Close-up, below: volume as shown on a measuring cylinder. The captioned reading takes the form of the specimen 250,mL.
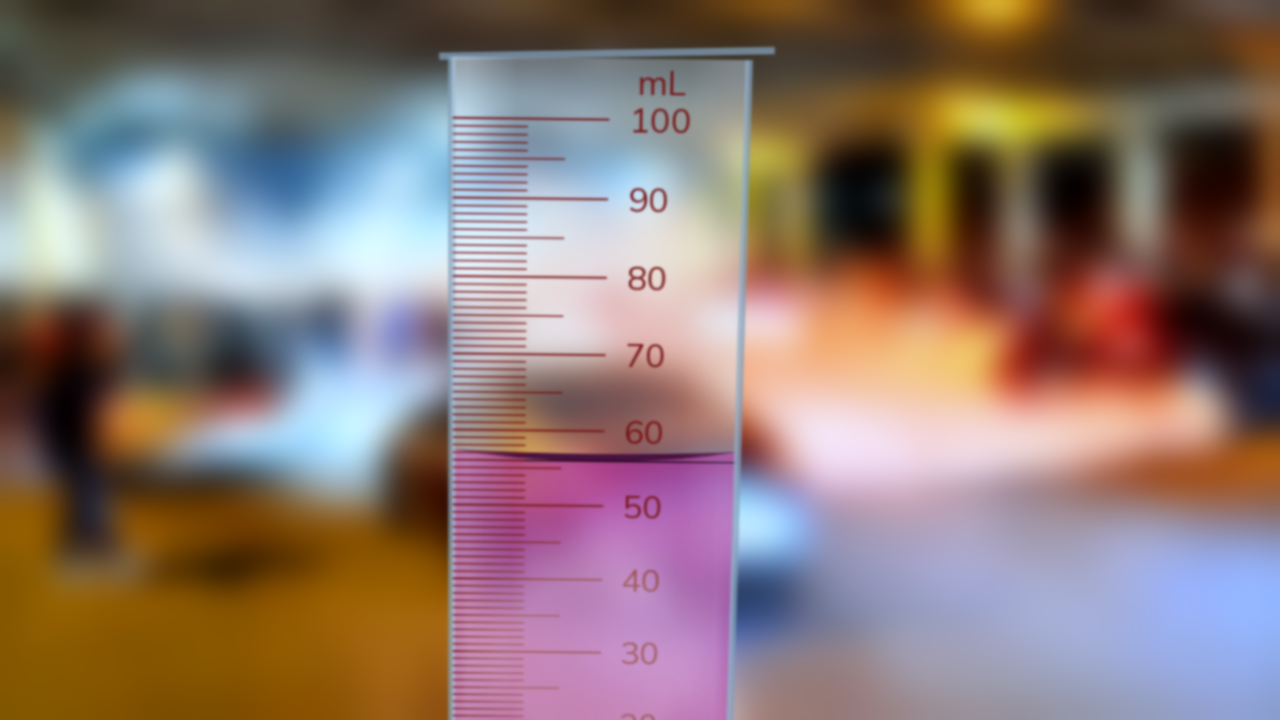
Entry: 56,mL
